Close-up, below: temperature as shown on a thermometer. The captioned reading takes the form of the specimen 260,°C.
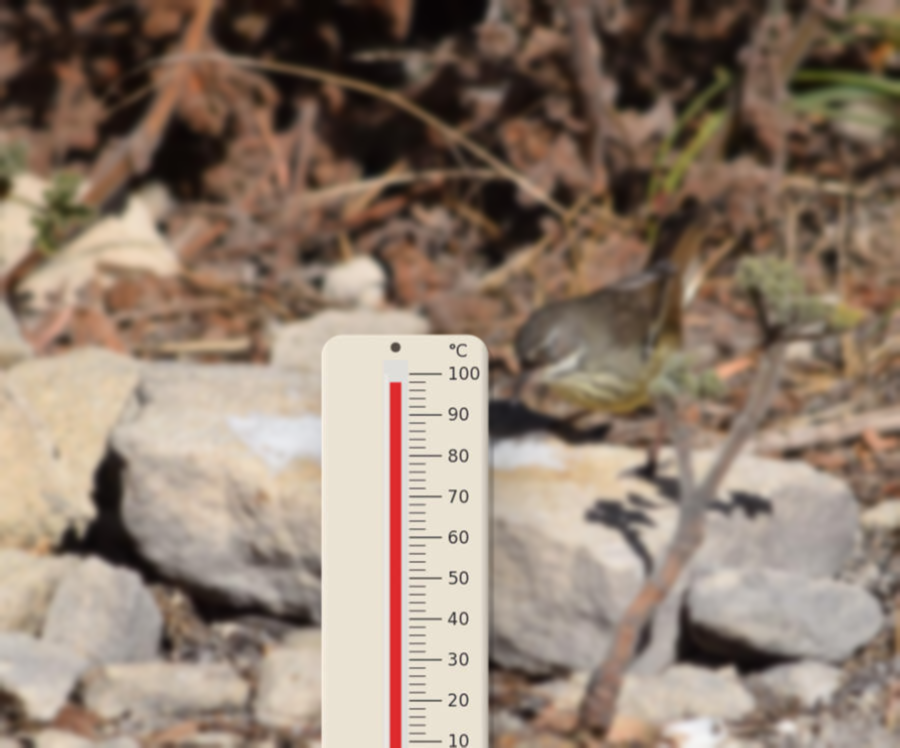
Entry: 98,°C
